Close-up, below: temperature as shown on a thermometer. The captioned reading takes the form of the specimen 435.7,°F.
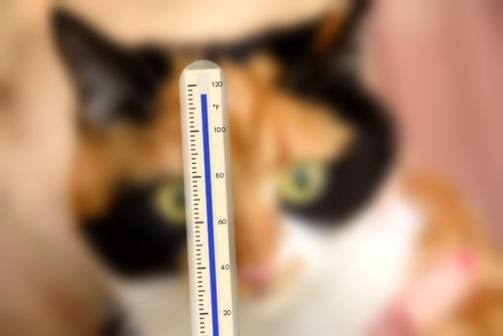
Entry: 116,°F
